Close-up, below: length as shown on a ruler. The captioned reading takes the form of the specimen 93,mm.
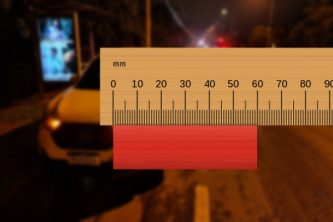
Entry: 60,mm
